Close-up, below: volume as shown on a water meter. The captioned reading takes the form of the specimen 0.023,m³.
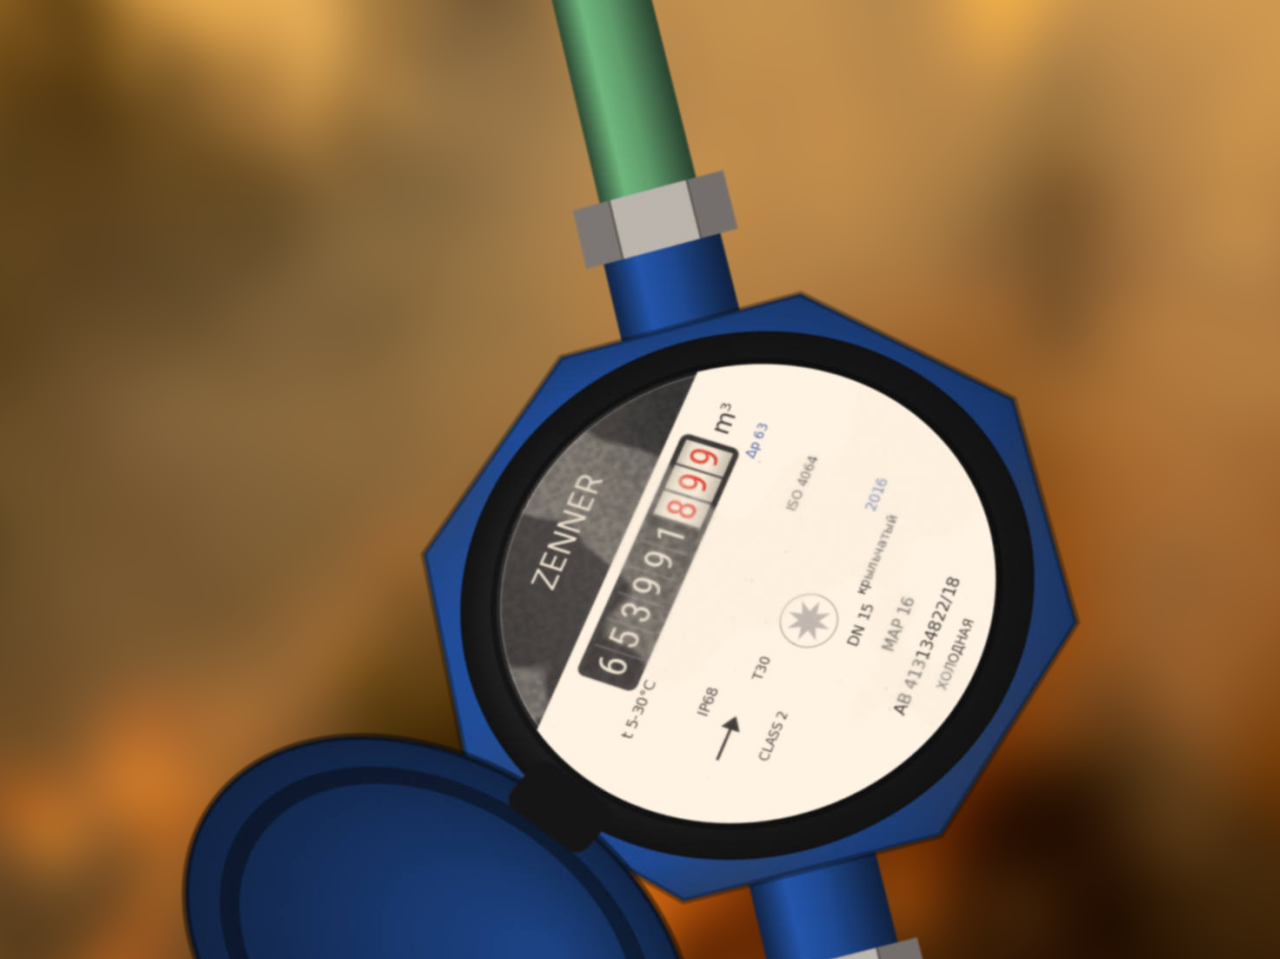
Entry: 653991.899,m³
